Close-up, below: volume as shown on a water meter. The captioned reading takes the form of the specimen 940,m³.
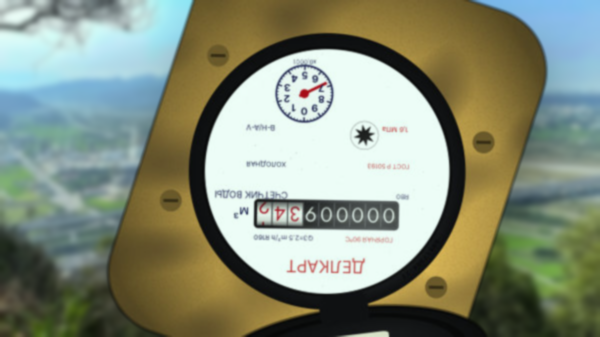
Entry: 9.3416,m³
